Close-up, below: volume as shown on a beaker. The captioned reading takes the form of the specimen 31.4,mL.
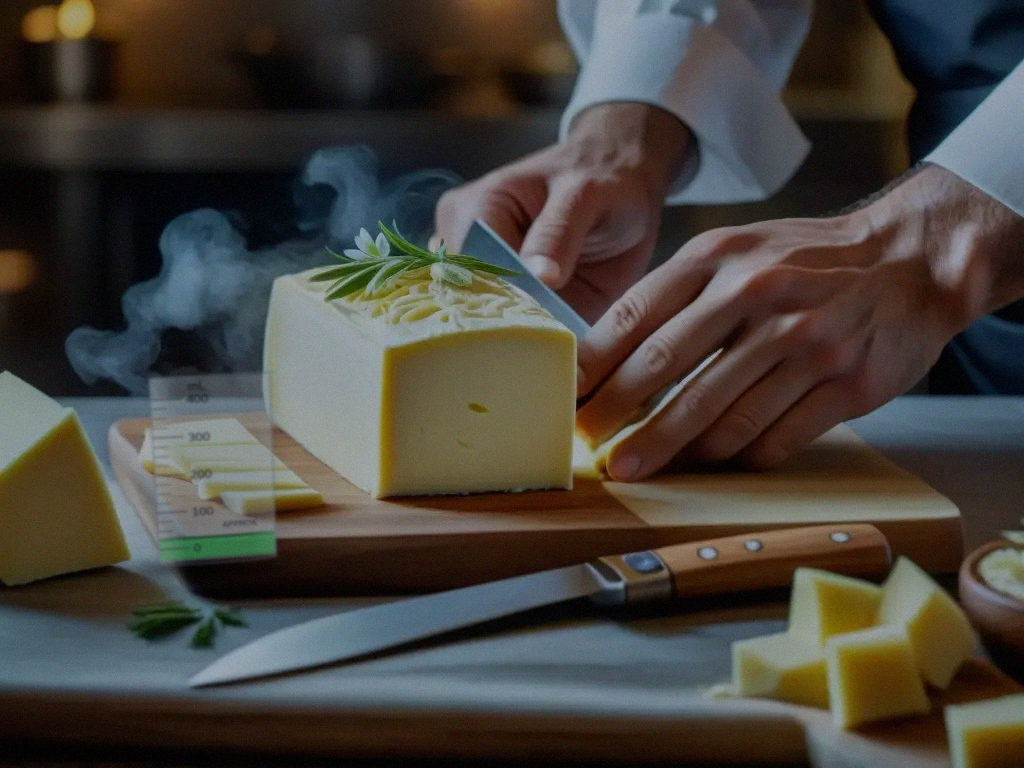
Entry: 25,mL
